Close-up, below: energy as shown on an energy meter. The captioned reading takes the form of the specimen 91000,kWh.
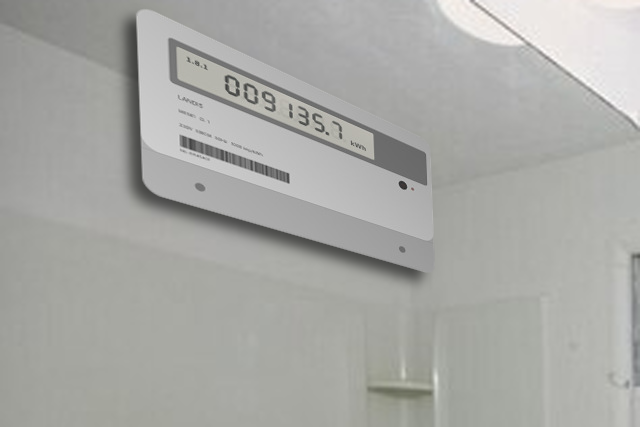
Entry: 9135.7,kWh
